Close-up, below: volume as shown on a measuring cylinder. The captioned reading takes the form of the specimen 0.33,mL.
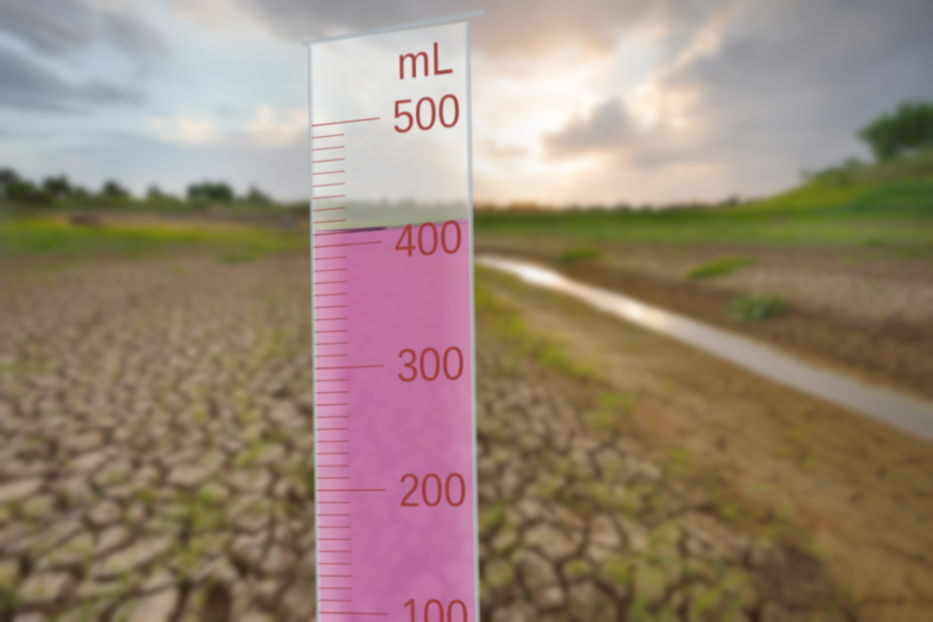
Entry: 410,mL
